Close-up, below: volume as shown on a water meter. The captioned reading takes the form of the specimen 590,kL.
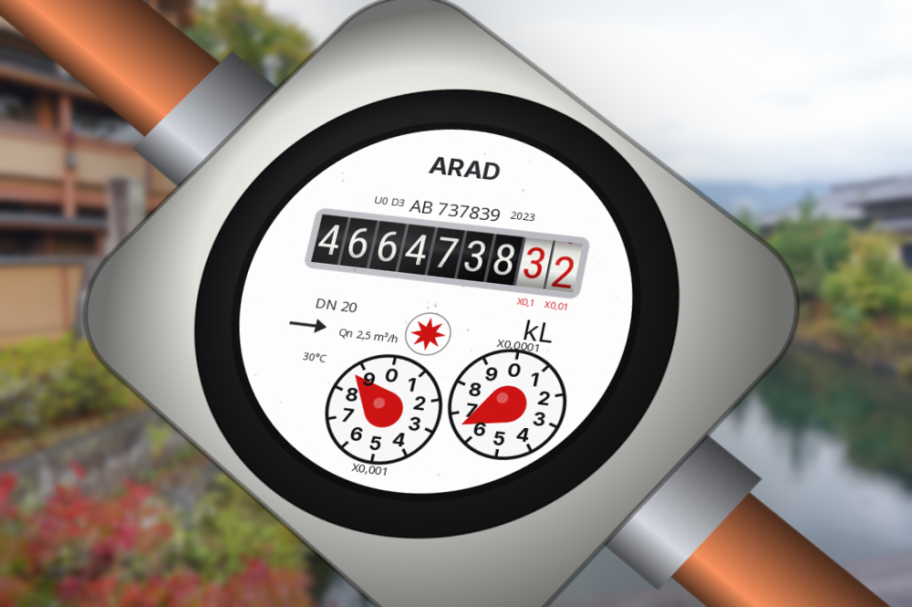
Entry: 4664738.3186,kL
